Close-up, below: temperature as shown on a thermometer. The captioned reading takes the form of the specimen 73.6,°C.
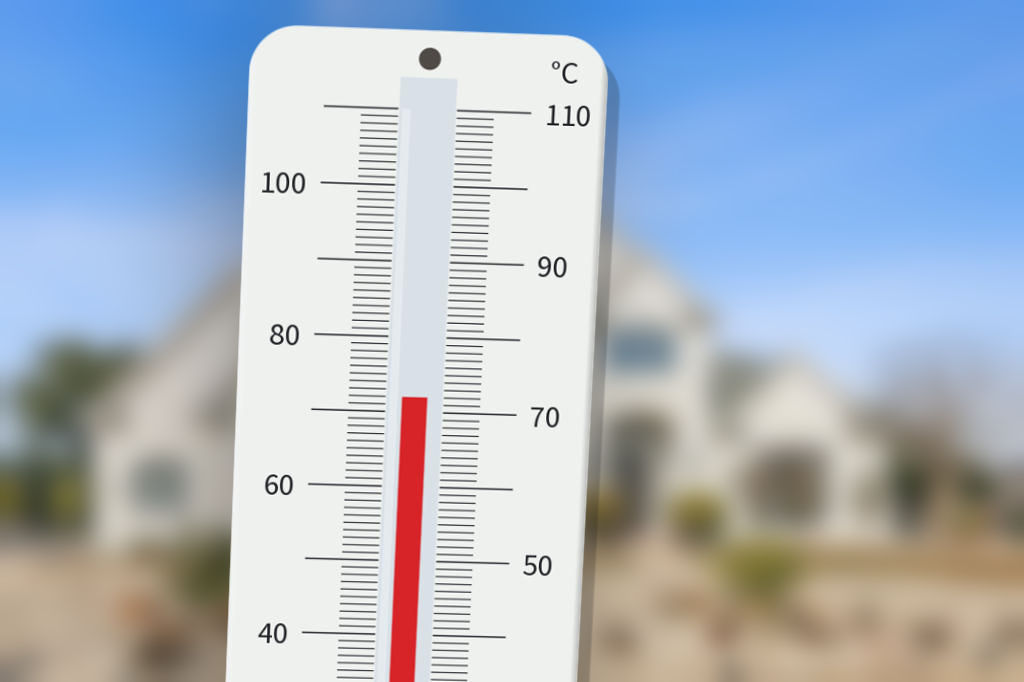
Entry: 72,°C
